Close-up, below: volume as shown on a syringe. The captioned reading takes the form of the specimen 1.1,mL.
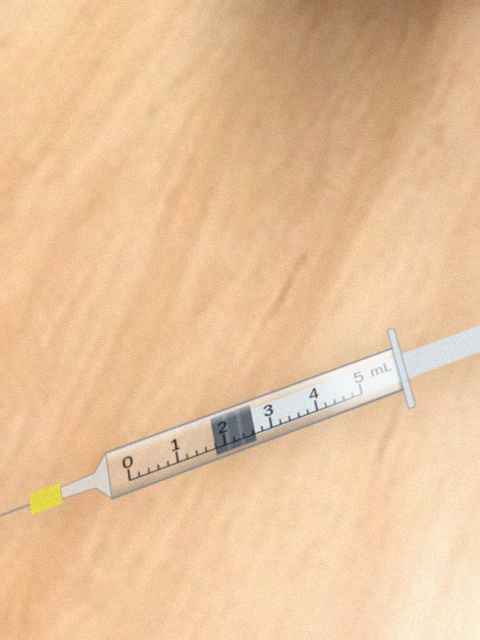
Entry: 1.8,mL
